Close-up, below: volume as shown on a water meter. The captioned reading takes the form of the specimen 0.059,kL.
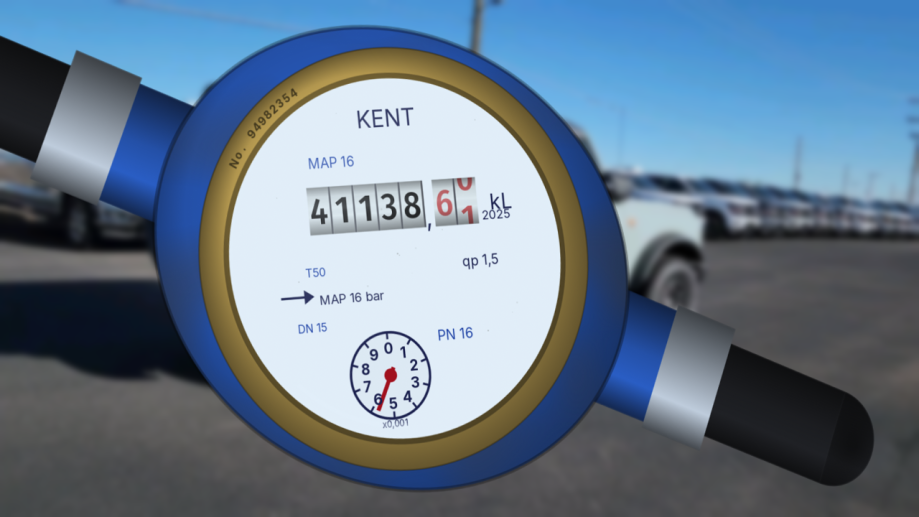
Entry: 41138.605,kL
